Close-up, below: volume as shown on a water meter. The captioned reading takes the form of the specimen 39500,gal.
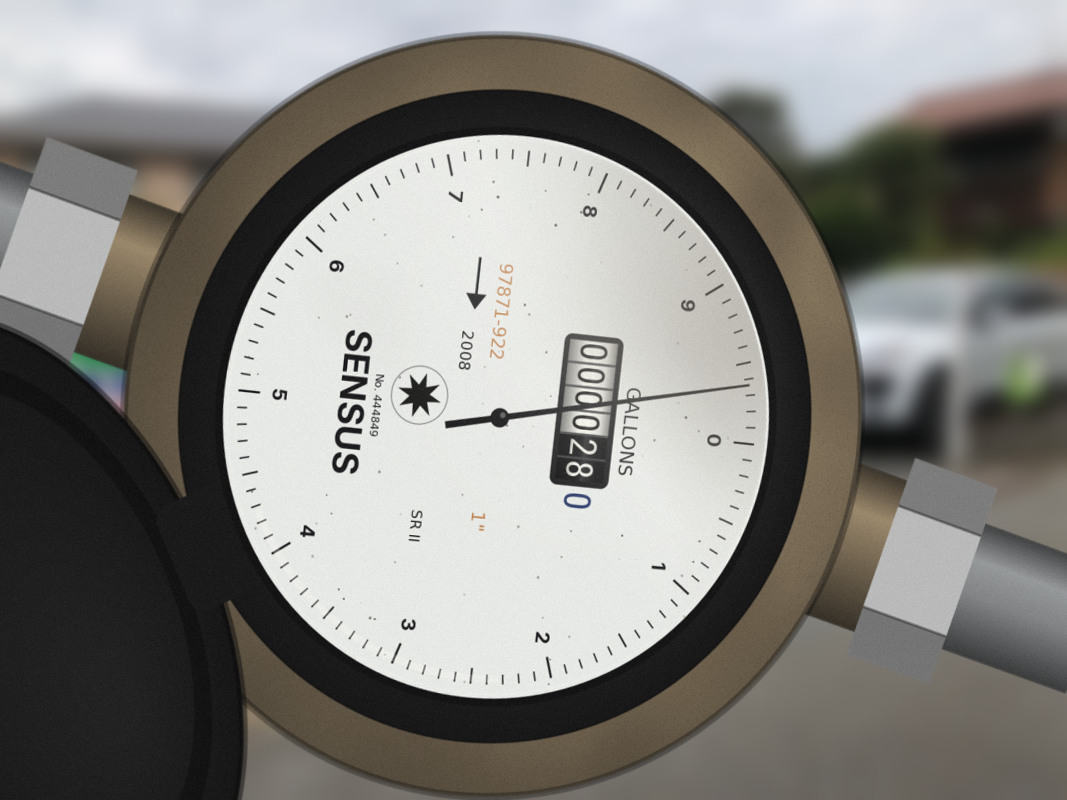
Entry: 279.6,gal
